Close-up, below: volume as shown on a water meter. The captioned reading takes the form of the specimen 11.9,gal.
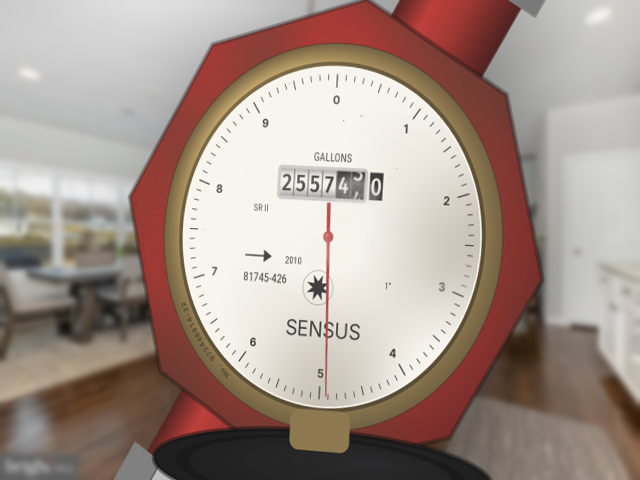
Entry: 2557434.9,gal
